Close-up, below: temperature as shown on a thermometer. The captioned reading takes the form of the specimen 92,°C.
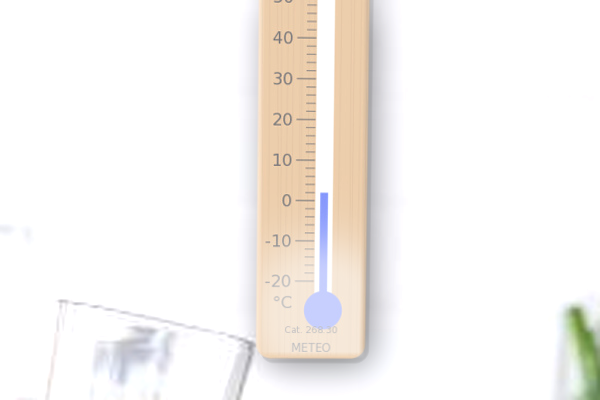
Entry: 2,°C
